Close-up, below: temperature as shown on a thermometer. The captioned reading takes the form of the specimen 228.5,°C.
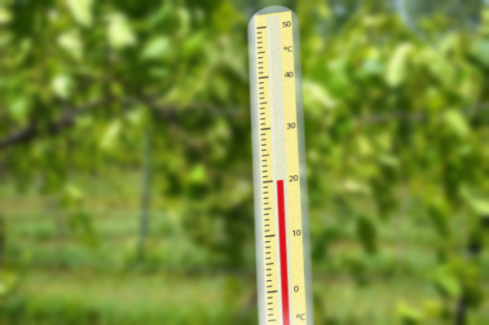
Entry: 20,°C
